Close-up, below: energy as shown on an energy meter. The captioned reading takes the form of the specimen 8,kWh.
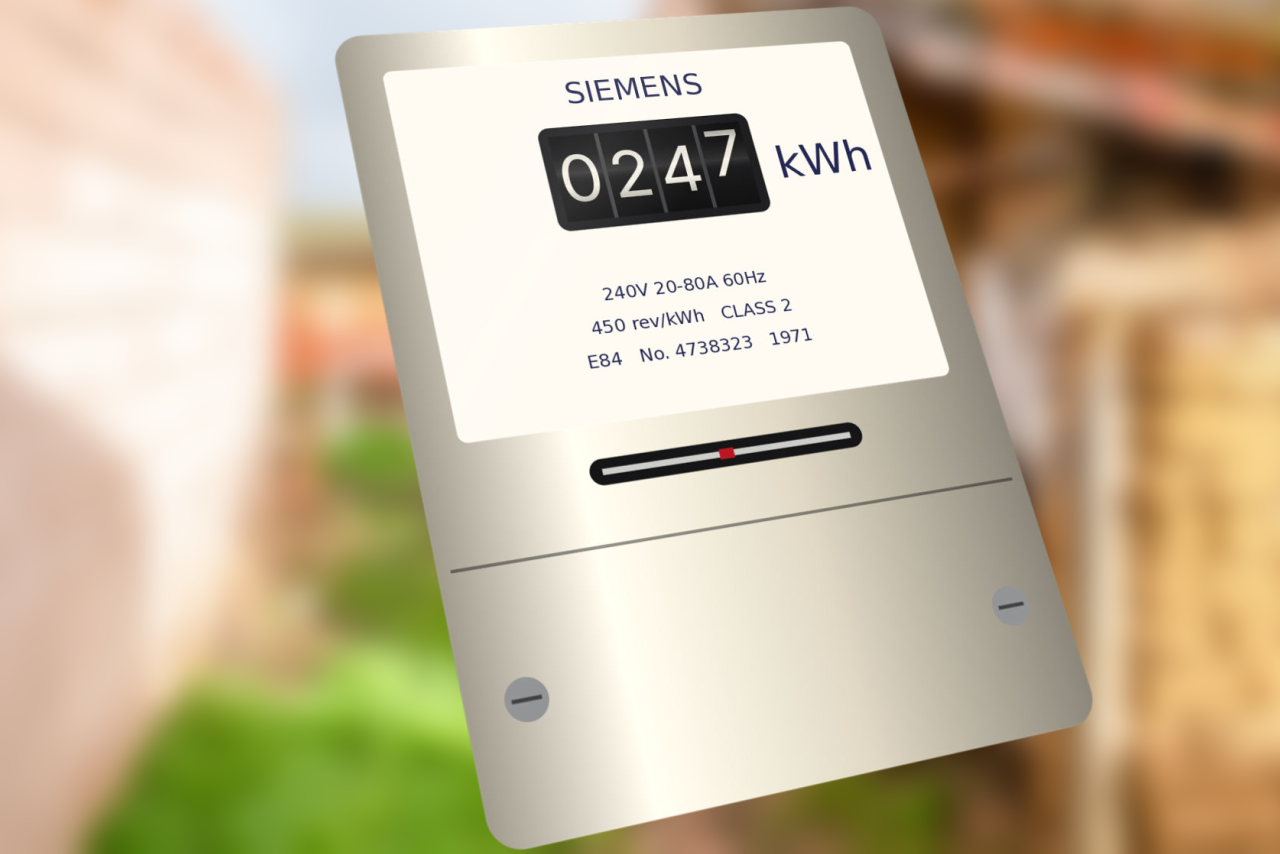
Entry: 247,kWh
